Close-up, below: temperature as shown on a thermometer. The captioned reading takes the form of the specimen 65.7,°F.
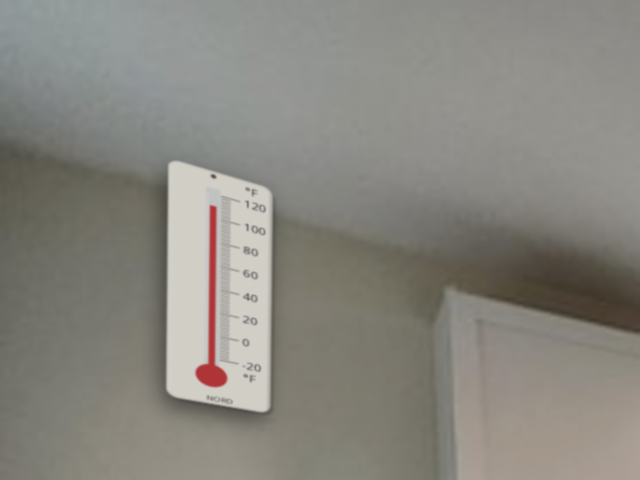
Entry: 110,°F
